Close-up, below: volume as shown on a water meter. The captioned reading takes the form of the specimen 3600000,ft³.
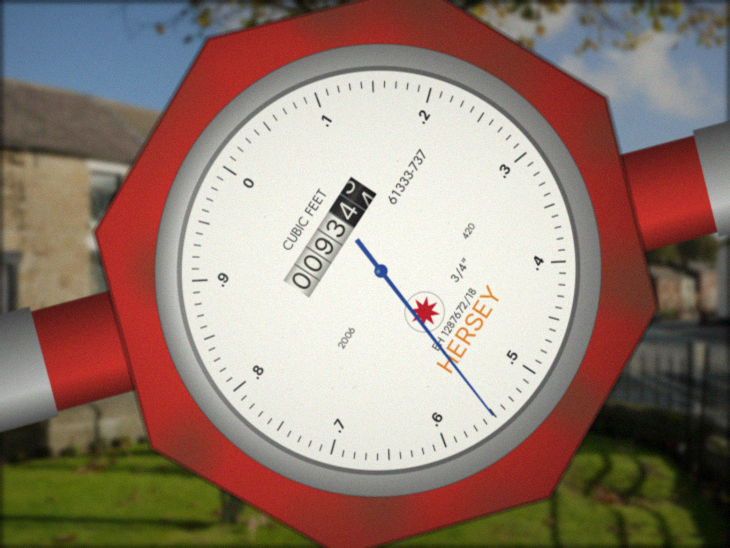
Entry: 9343.55,ft³
